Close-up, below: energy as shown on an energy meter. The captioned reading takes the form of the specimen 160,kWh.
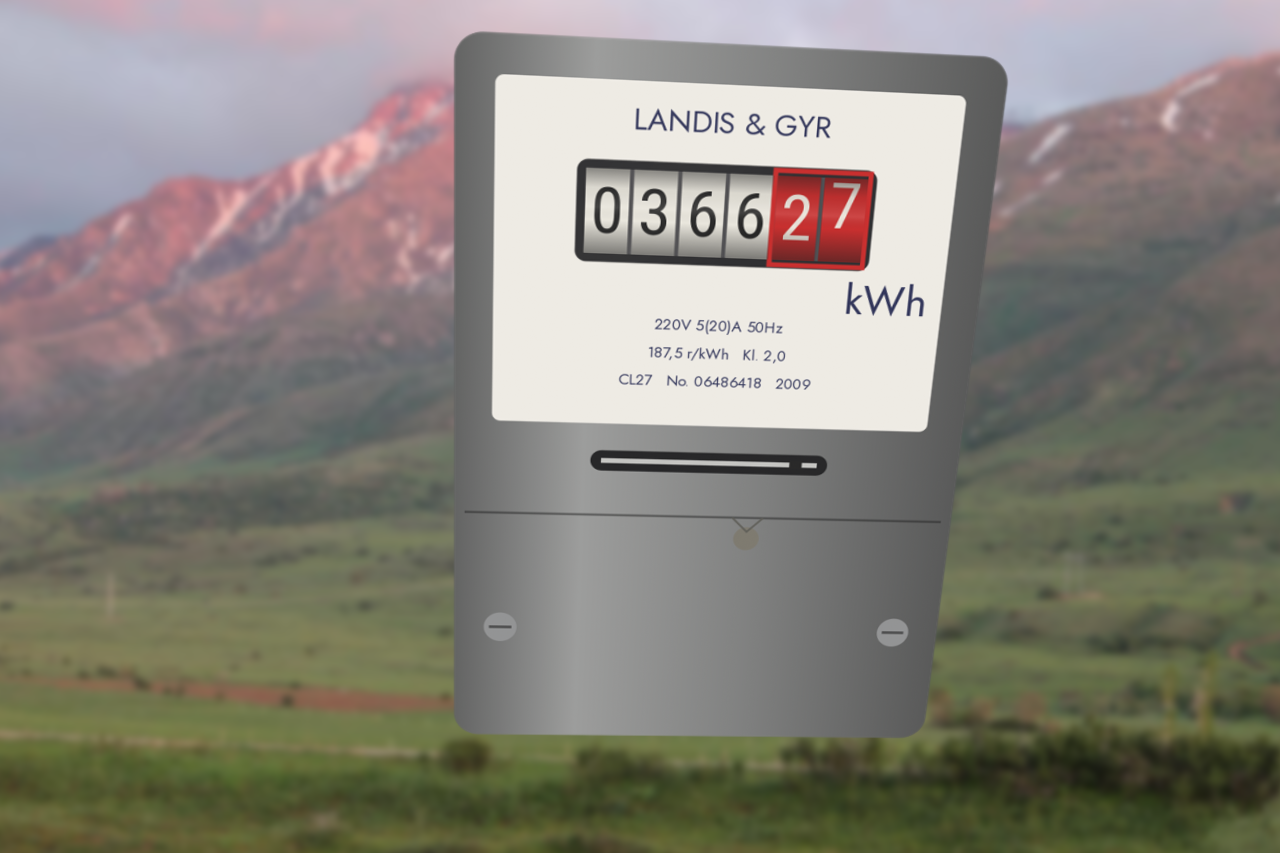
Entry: 366.27,kWh
